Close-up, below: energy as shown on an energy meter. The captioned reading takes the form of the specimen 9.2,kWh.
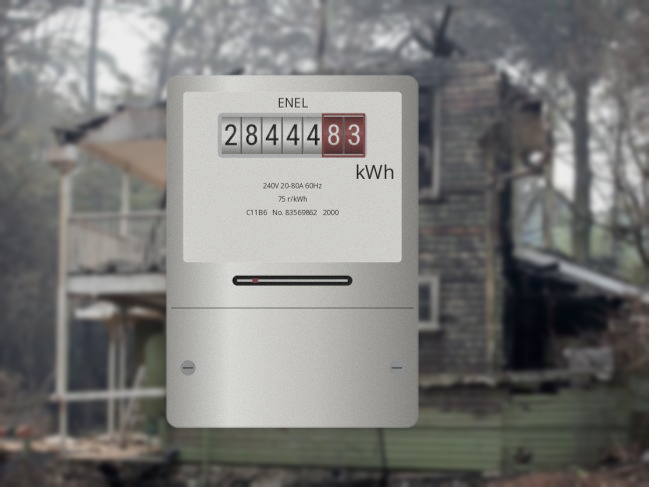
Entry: 28444.83,kWh
